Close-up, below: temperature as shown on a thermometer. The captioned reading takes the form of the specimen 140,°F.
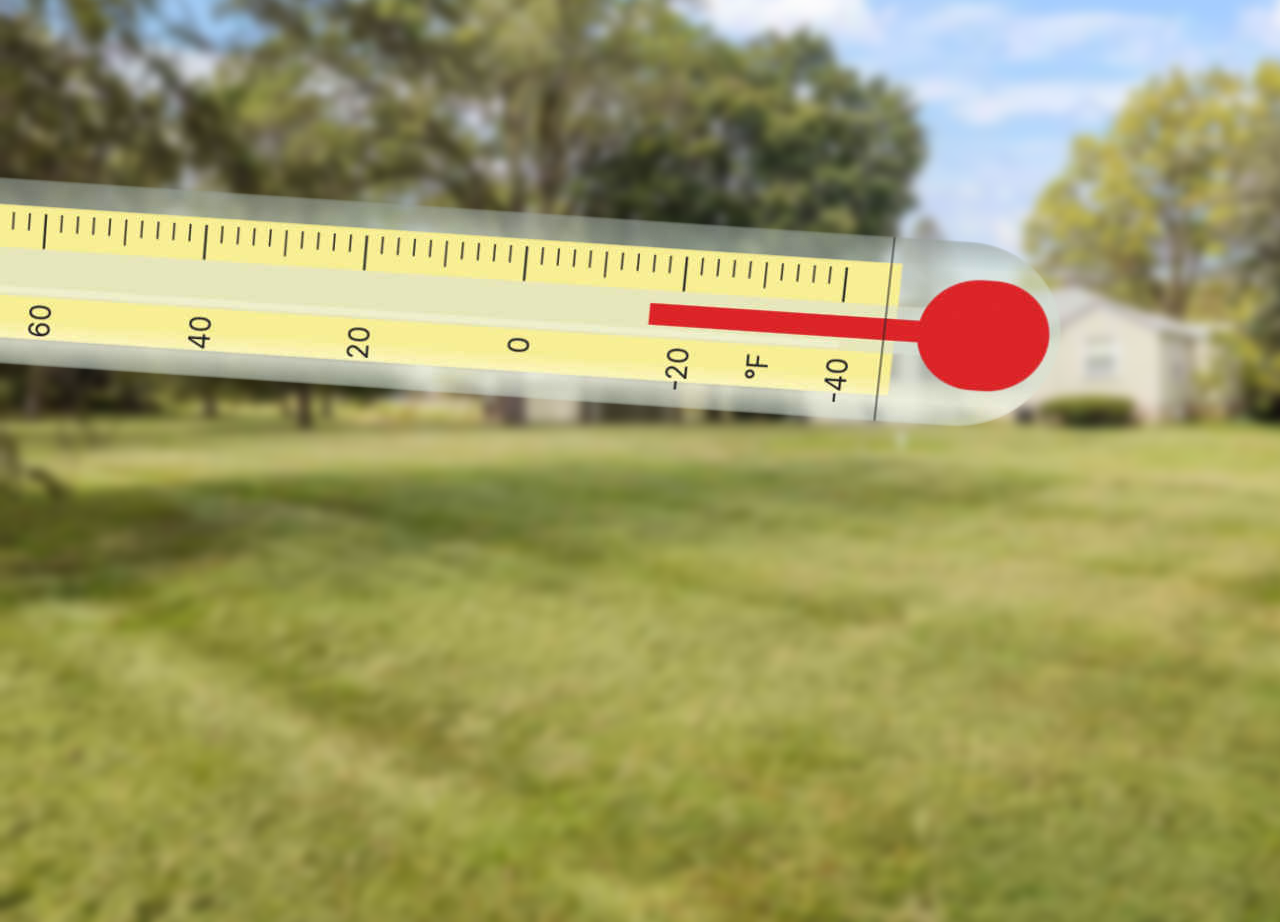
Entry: -16,°F
